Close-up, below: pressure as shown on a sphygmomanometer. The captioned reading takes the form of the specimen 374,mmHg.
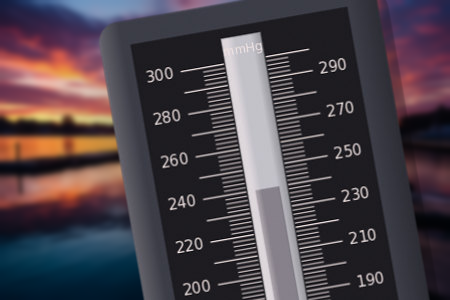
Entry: 240,mmHg
